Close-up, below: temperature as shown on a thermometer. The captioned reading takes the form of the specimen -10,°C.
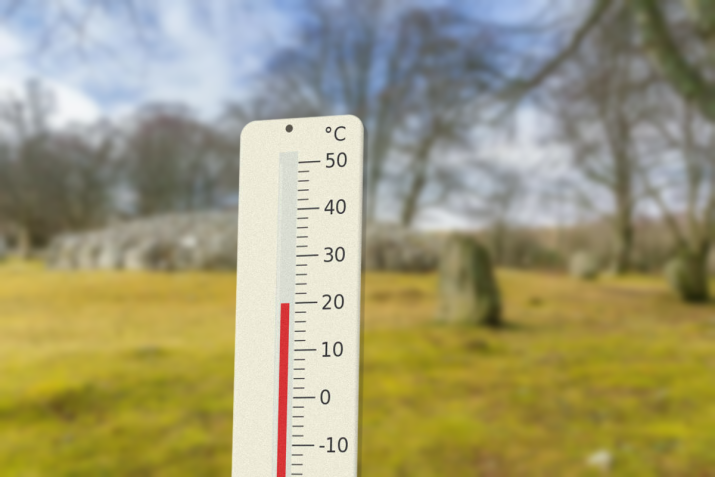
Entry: 20,°C
